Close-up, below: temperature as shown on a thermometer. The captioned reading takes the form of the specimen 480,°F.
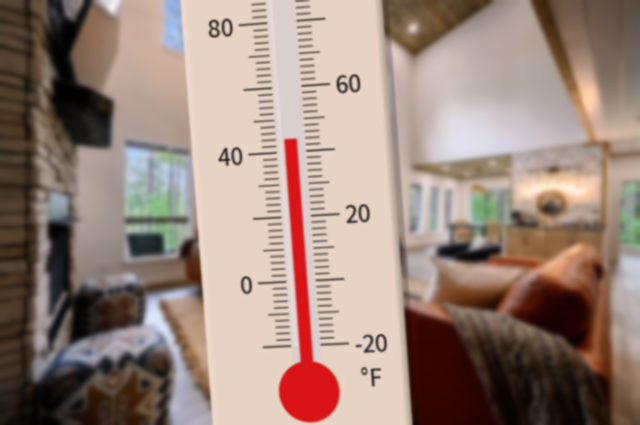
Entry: 44,°F
